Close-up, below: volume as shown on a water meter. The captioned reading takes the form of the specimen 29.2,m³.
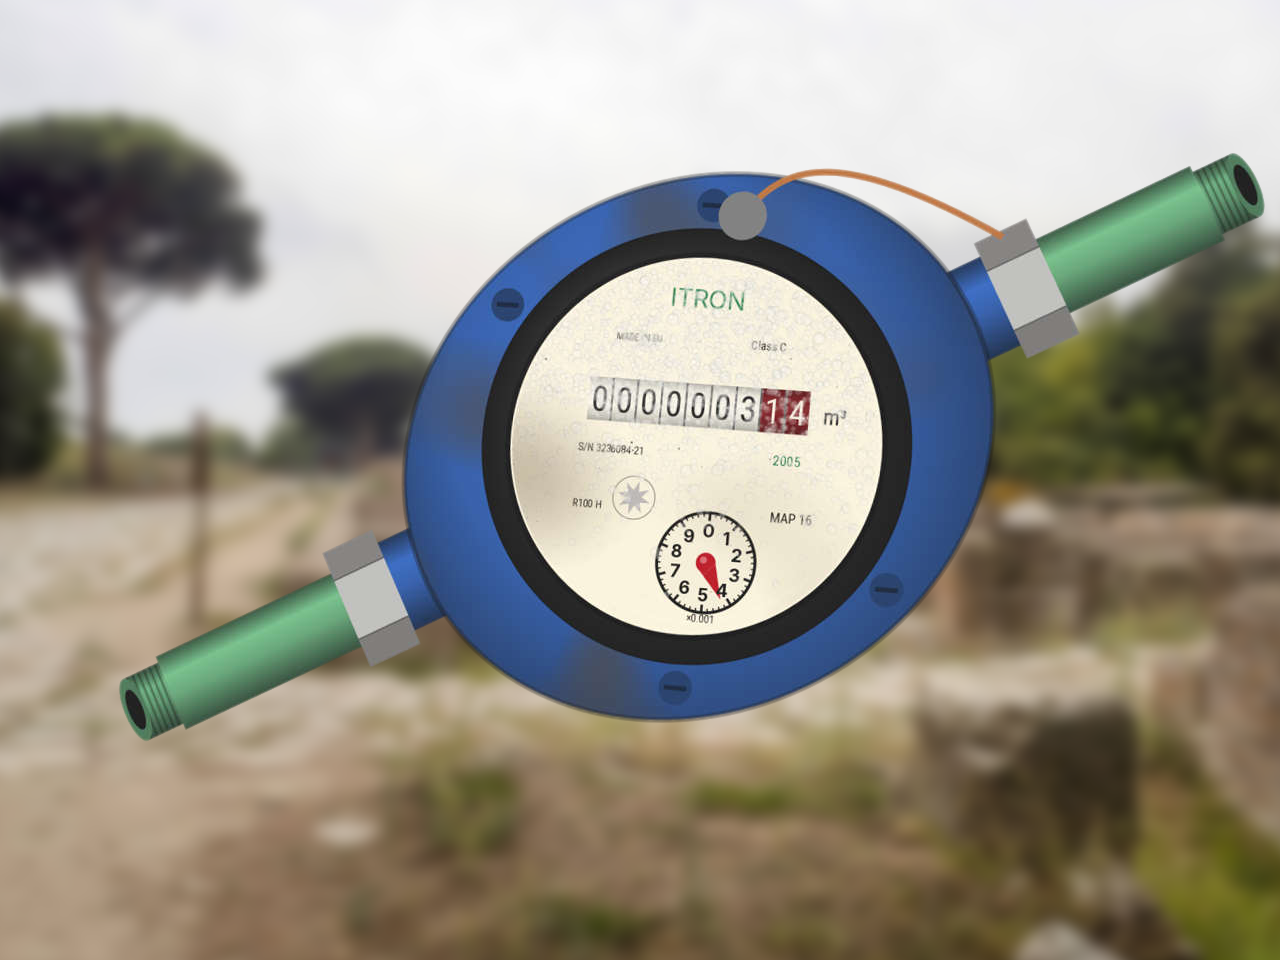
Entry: 3.144,m³
